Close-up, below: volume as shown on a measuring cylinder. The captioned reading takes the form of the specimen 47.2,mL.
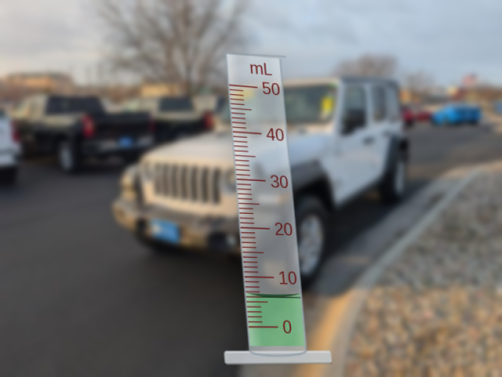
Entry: 6,mL
